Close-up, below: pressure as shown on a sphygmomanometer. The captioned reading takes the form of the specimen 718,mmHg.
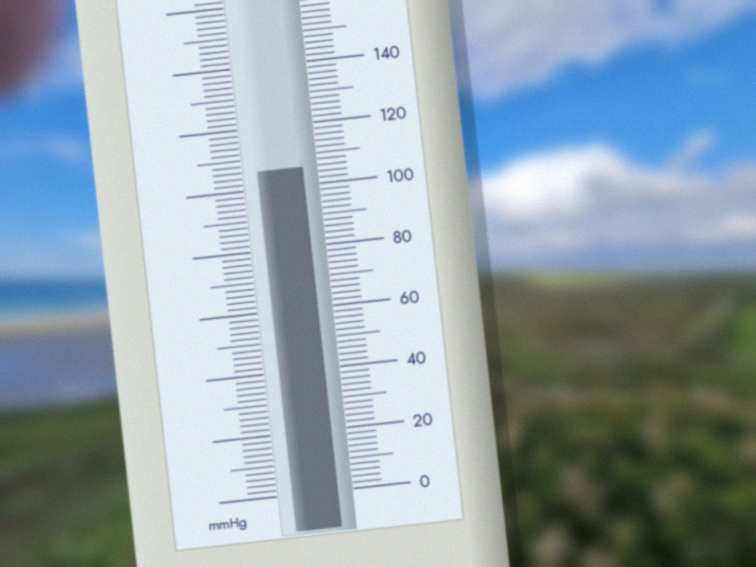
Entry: 106,mmHg
